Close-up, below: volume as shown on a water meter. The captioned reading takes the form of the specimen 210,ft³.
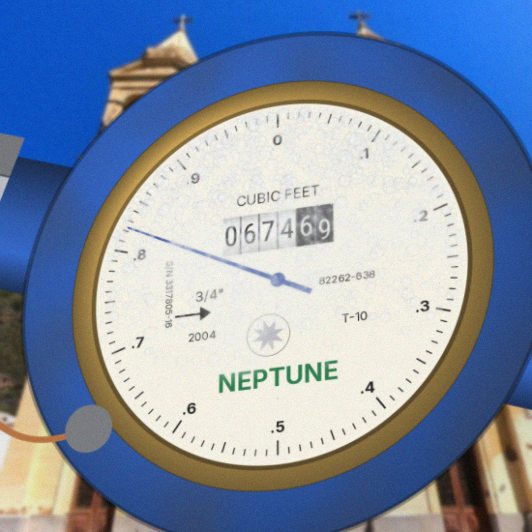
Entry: 67468.82,ft³
